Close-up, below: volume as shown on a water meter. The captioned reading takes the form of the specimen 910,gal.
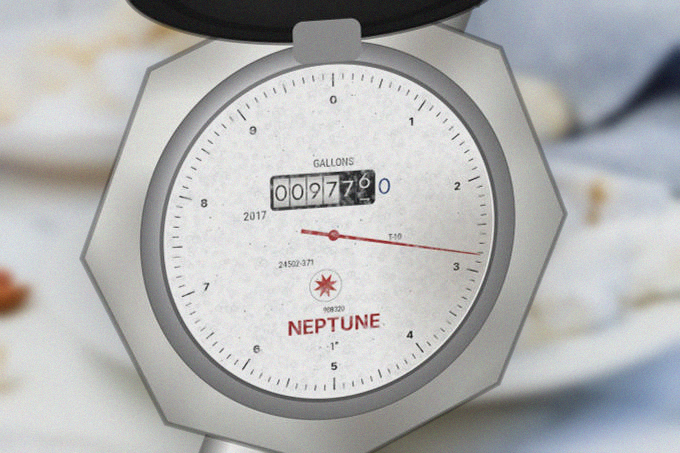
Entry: 97762.8,gal
